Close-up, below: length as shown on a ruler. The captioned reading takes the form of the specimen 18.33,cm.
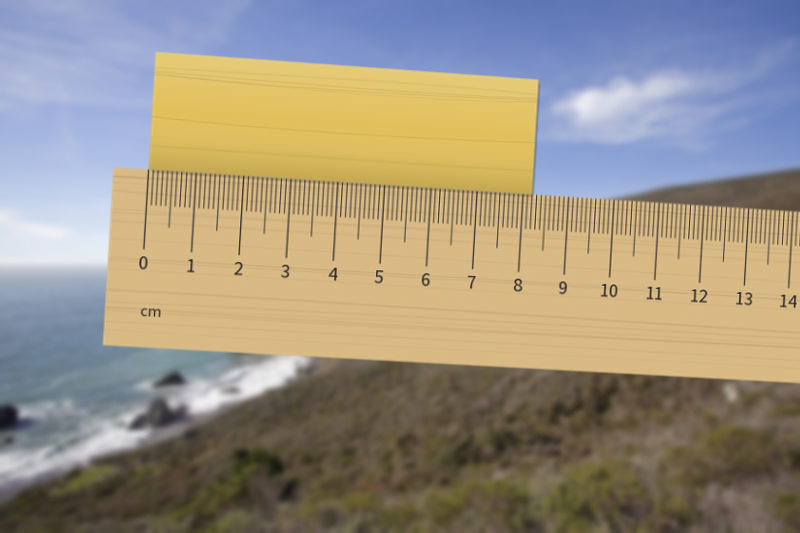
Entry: 8.2,cm
